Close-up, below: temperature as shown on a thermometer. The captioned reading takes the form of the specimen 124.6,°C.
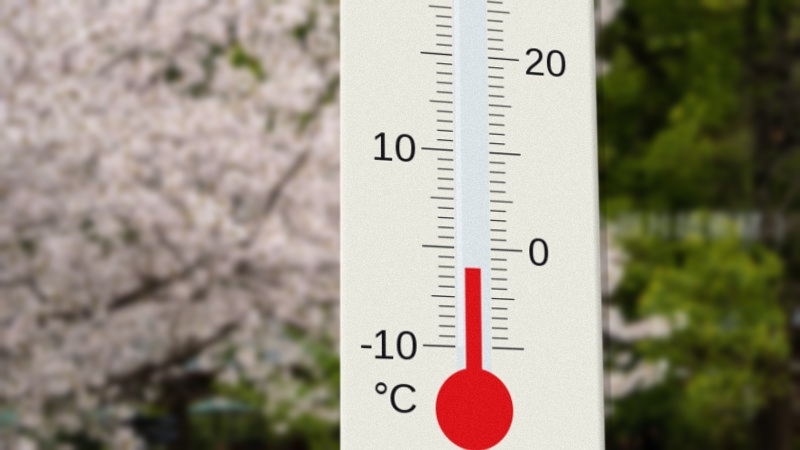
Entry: -2,°C
